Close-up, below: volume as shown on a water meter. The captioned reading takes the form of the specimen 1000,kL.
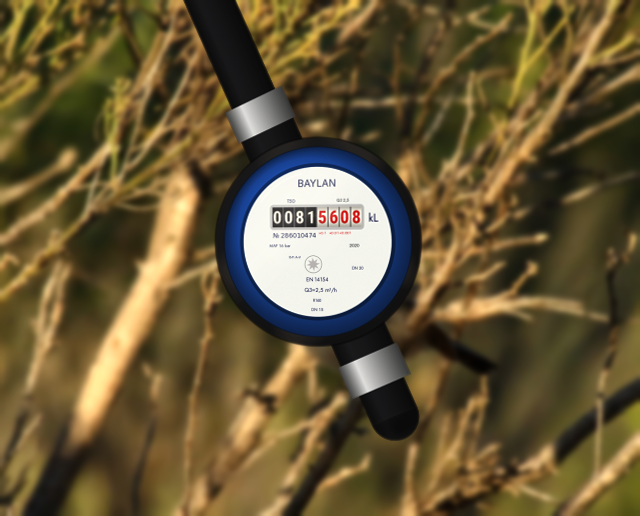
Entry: 81.5608,kL
